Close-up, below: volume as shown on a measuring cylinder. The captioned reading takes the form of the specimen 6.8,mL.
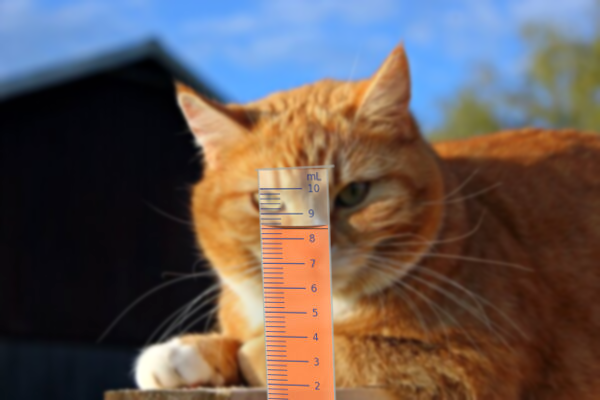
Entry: 8.4,mL
